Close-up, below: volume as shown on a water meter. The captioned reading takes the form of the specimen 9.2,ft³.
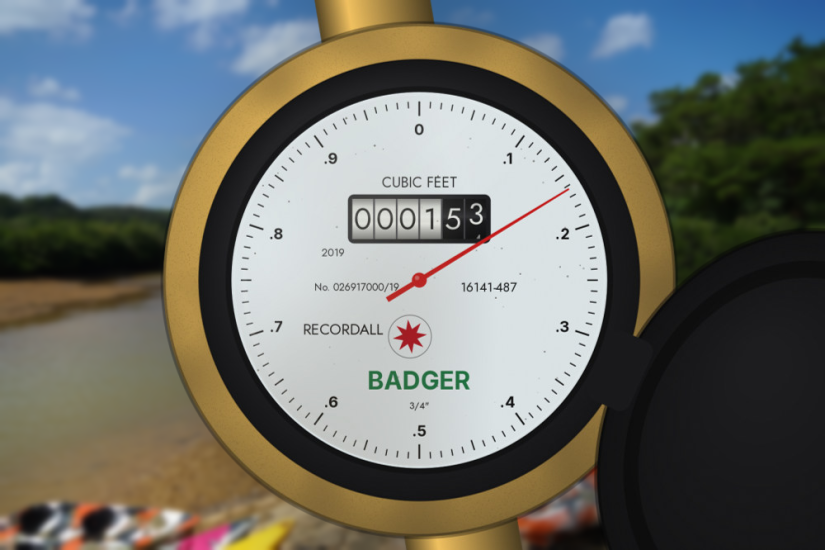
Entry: 153.16,ft³
